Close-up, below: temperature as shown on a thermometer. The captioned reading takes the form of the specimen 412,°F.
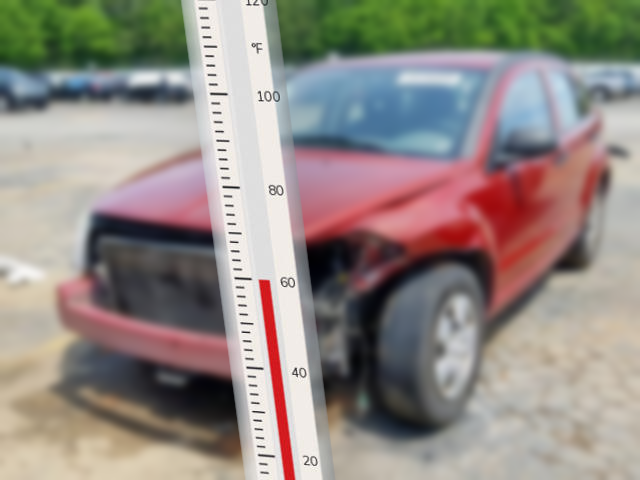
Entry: 60,°F
